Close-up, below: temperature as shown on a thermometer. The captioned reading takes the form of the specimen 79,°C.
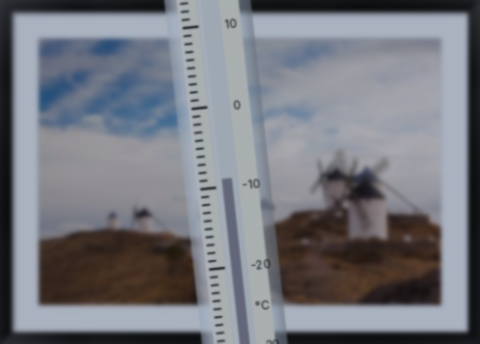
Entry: -9,°C
